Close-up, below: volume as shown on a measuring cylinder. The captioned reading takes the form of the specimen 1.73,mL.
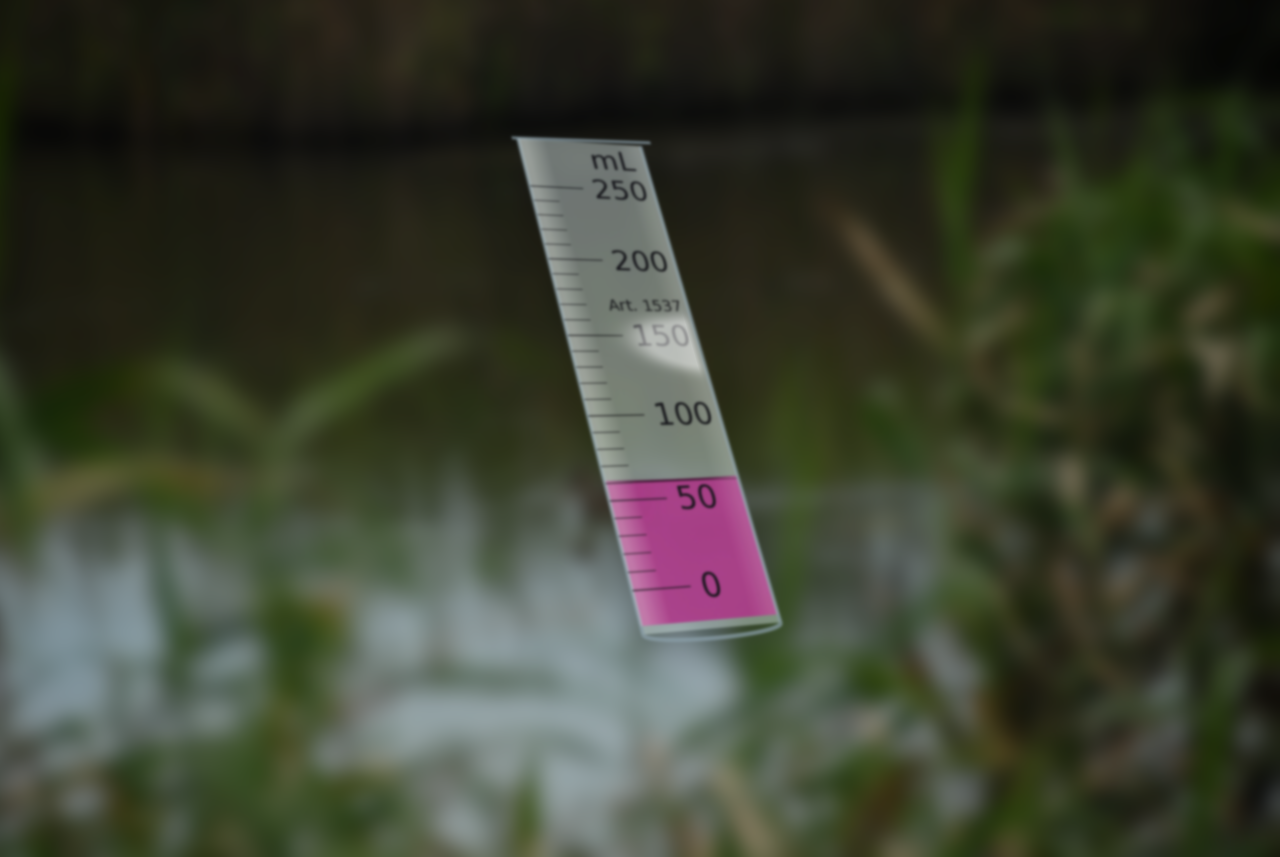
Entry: 60,mL
